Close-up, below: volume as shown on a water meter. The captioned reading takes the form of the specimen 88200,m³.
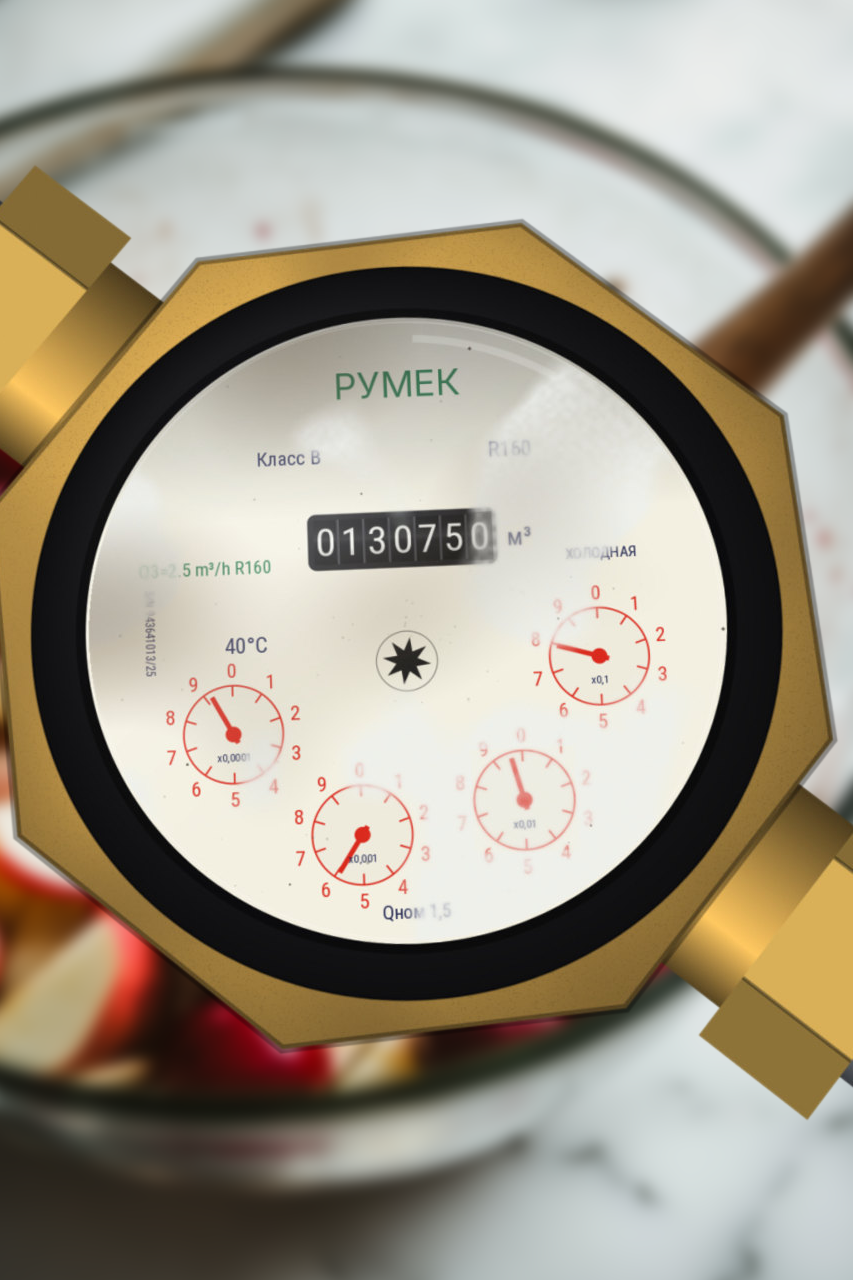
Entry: 130750.7959,m³
